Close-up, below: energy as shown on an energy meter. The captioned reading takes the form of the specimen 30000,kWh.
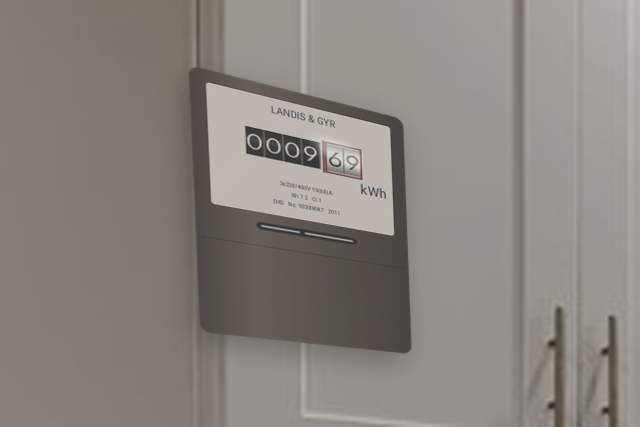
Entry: 9.69,kWh
